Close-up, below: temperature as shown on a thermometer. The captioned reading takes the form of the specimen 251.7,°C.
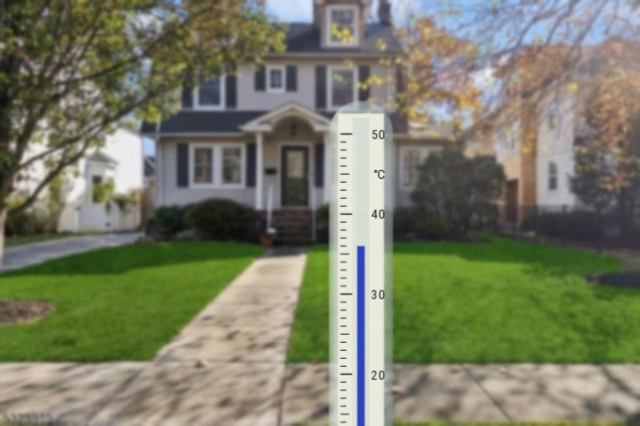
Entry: 36,°C
